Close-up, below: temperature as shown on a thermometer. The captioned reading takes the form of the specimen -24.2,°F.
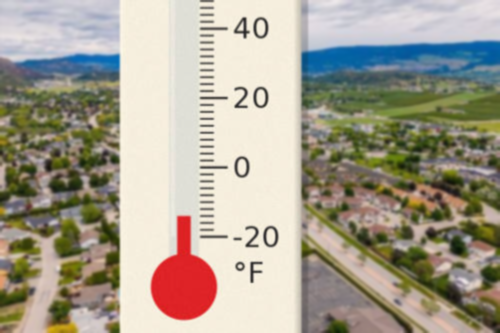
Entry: -14,°F
